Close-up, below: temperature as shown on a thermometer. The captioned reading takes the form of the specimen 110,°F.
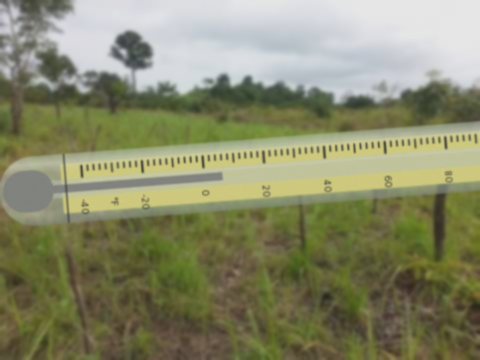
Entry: 6,°F
